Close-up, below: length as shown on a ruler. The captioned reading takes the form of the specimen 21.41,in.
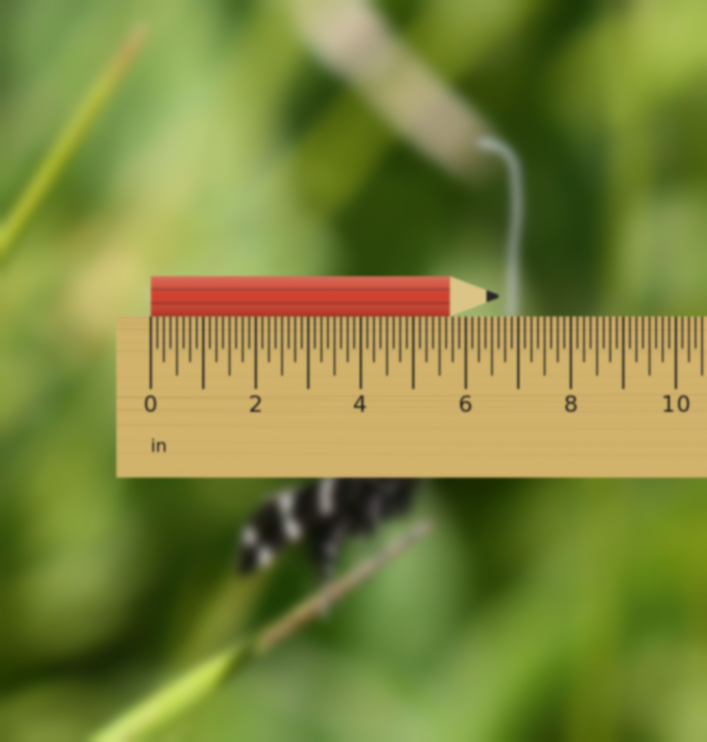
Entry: 6.625,in
